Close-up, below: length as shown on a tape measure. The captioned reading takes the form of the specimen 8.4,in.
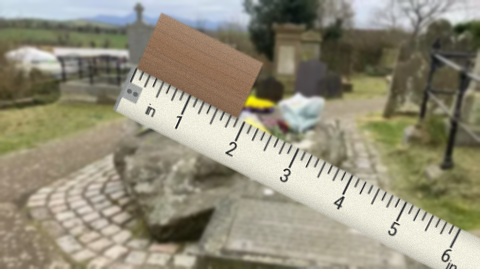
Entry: 1.875,in
